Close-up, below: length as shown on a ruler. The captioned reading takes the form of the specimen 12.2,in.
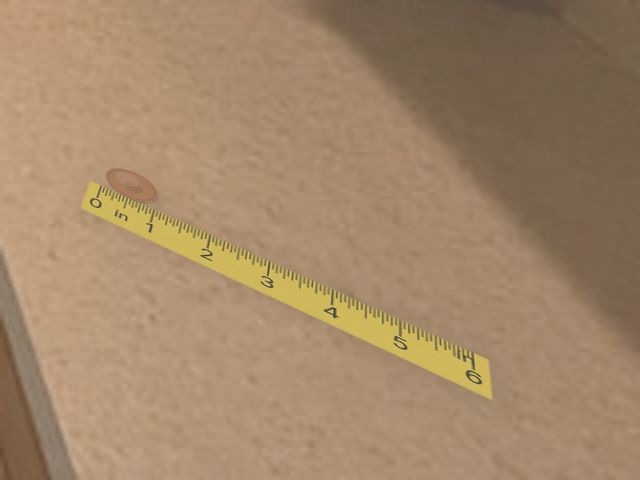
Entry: 1,in
